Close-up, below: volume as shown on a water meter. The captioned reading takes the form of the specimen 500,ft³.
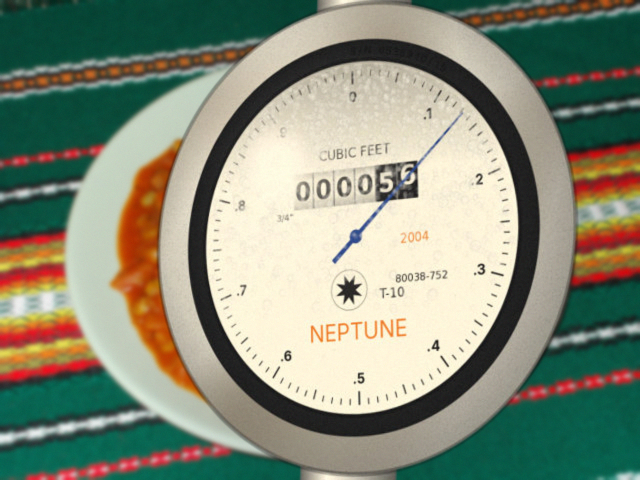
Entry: 56.13,ft³
